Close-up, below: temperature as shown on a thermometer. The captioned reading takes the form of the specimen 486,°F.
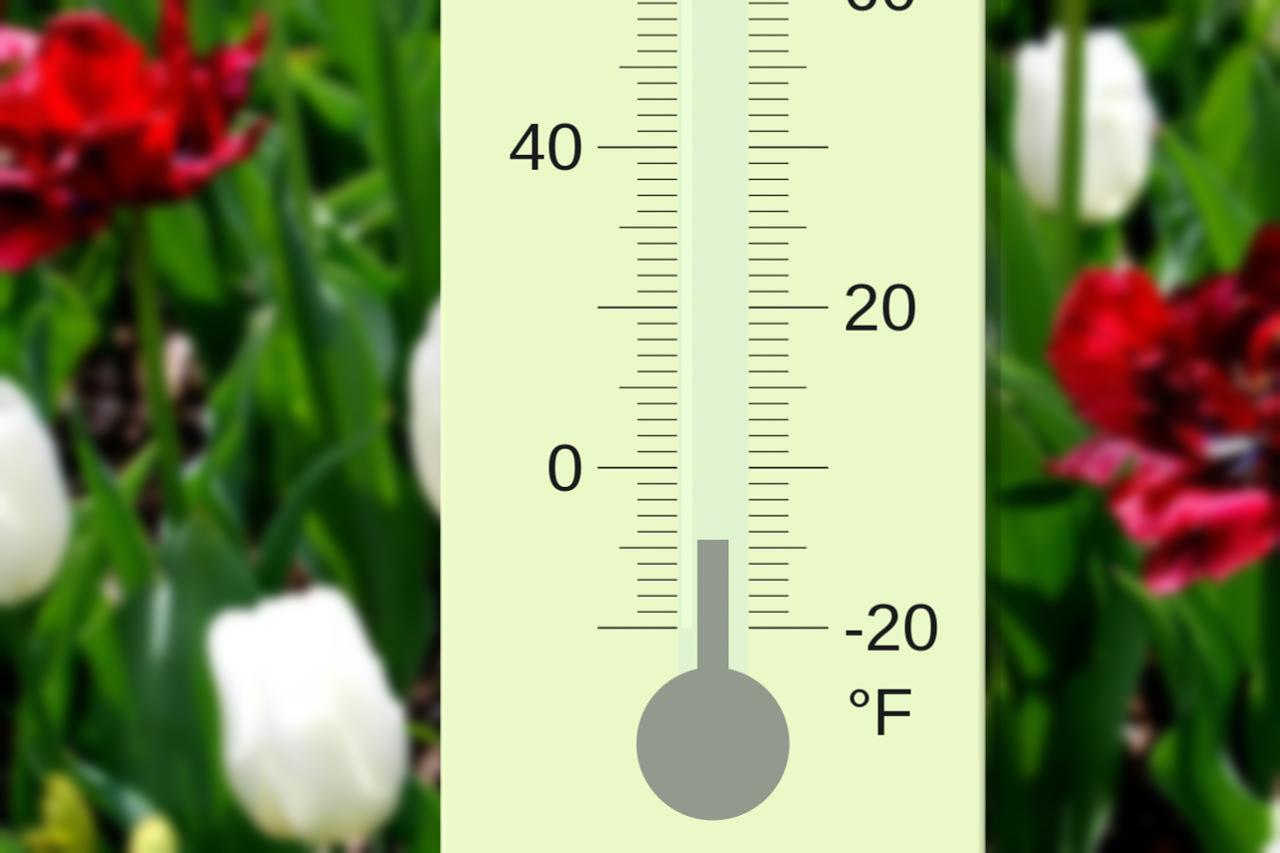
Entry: -9,°F
